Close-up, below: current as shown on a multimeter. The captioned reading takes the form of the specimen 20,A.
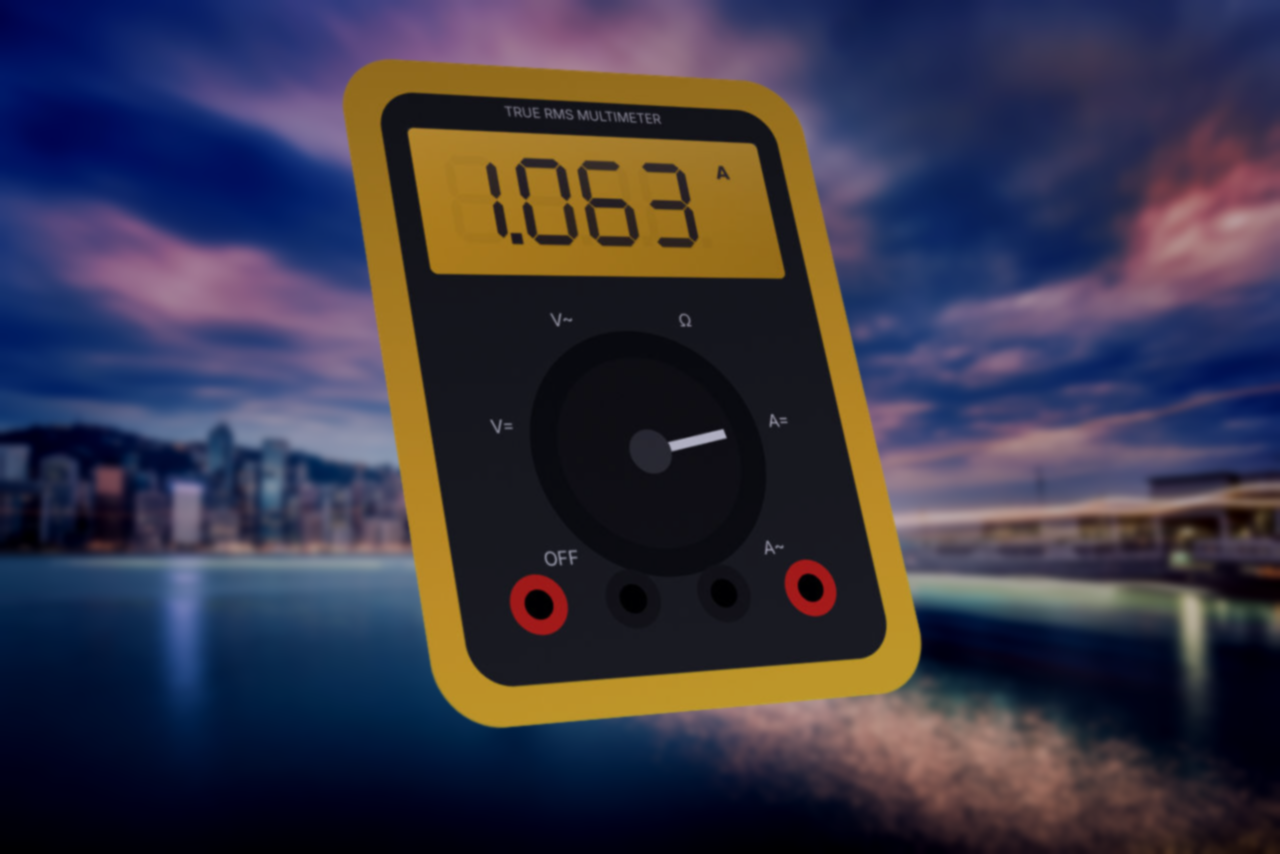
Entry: 1.063,A
